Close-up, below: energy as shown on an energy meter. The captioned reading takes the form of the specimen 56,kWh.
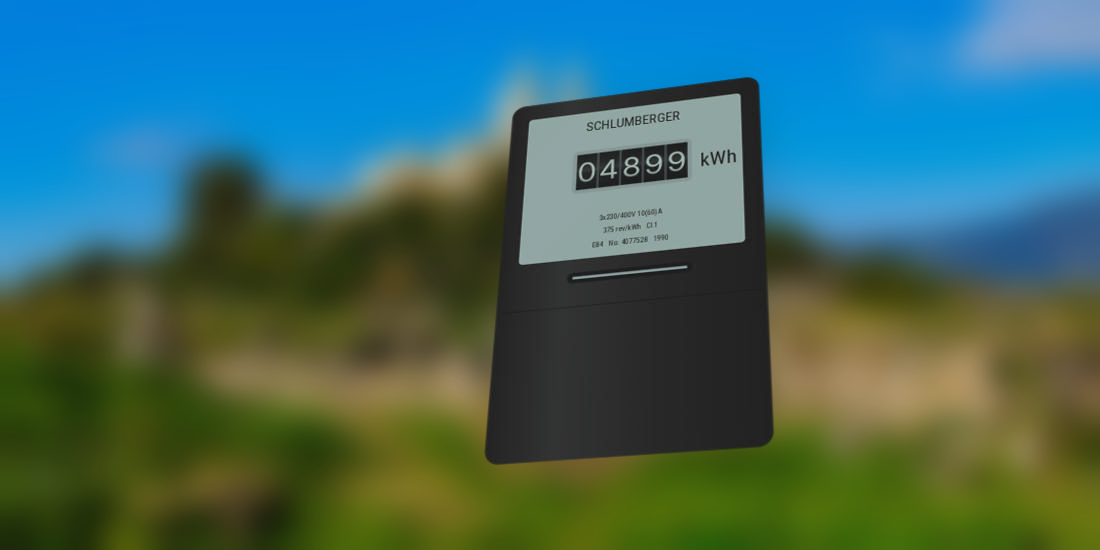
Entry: 4899,kWh
